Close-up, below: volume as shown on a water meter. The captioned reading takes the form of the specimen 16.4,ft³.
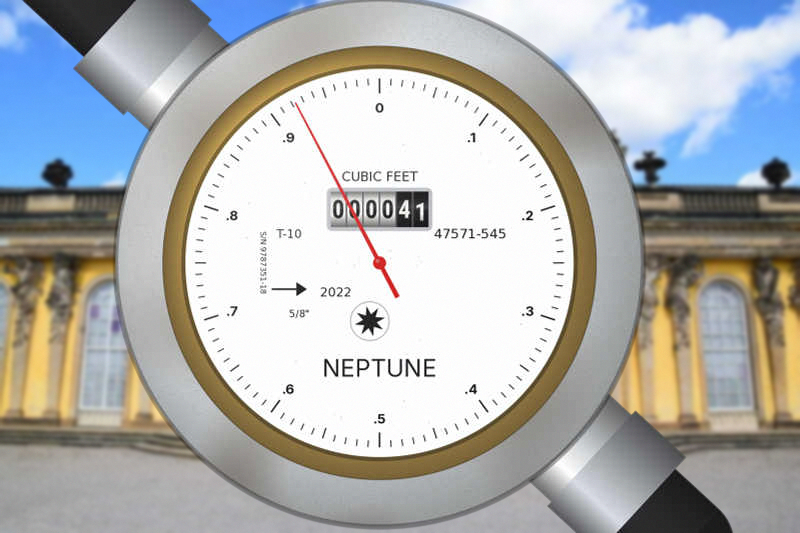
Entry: 40.92,ft³
